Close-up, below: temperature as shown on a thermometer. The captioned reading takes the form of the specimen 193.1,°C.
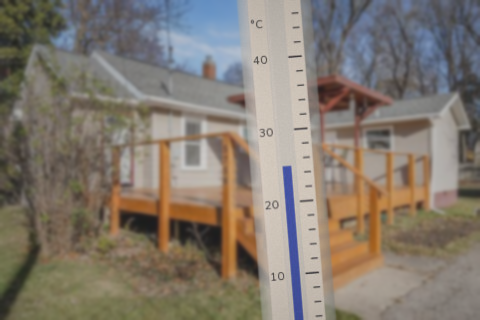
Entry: 25,°C
